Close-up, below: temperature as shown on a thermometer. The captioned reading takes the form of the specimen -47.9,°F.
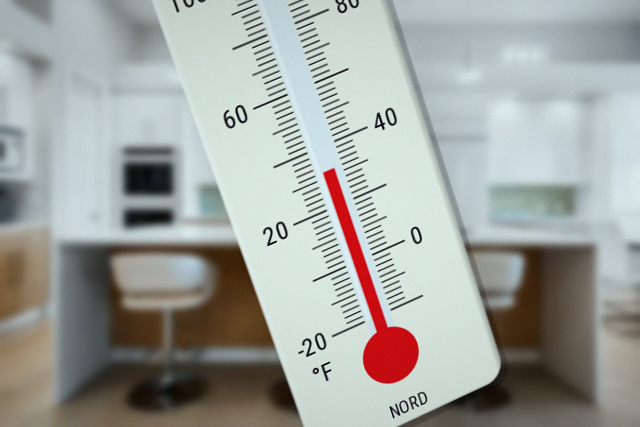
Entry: 32,°F
